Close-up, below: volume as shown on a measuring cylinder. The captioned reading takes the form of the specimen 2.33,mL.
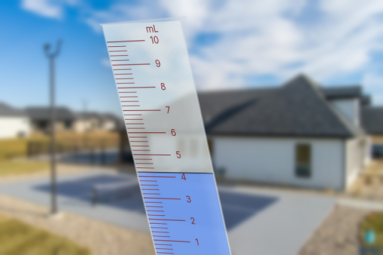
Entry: 4.2,mL
